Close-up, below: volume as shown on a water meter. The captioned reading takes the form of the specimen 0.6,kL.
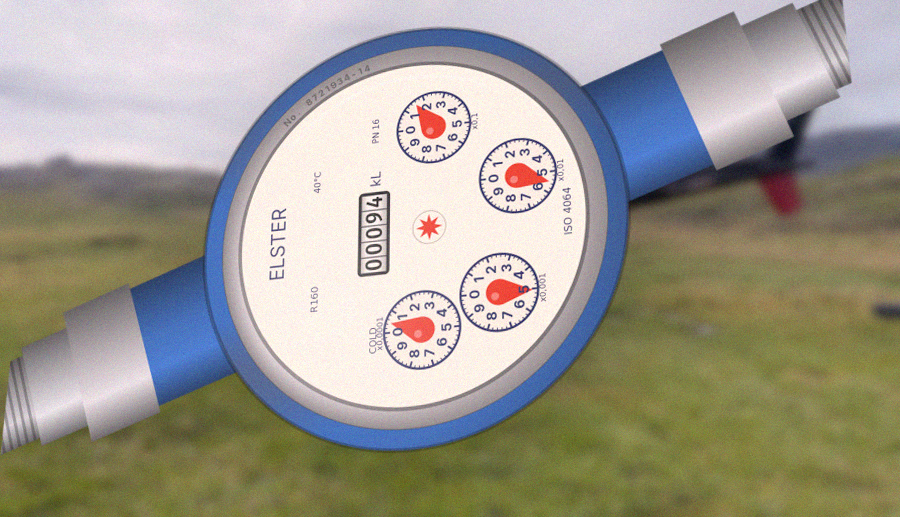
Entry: 94.1550,kL
